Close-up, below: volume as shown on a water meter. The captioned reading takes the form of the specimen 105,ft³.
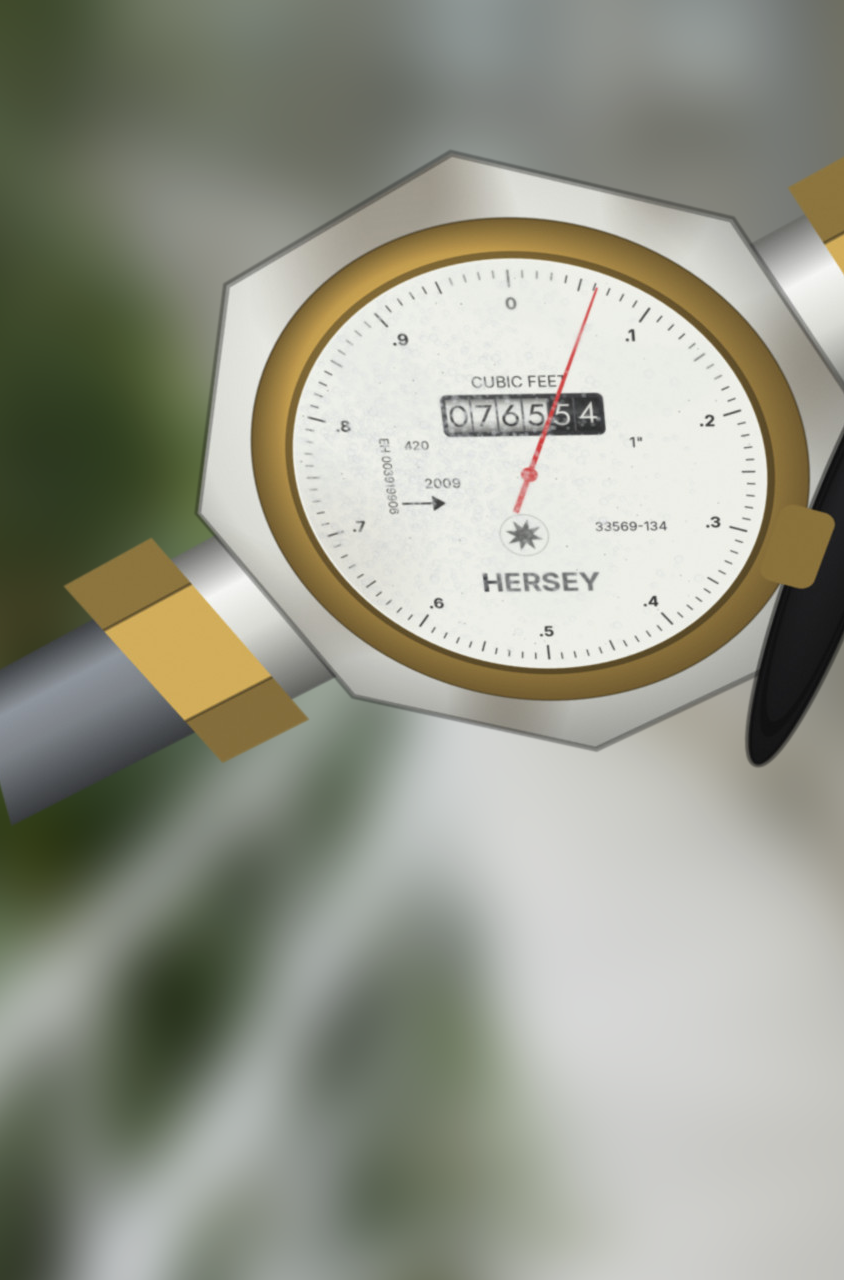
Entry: 76554.06,ft³
